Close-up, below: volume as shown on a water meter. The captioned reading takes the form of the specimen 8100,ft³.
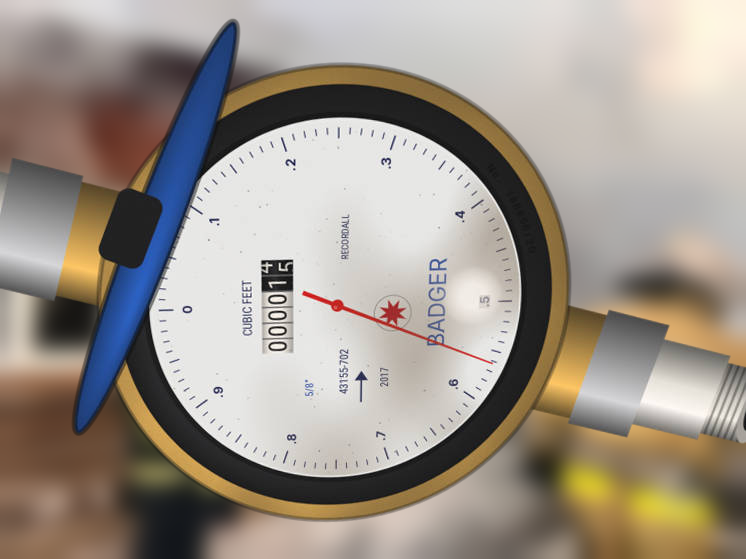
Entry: 14.56,ft³
